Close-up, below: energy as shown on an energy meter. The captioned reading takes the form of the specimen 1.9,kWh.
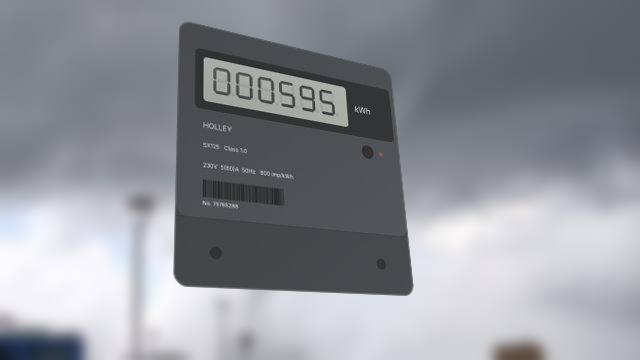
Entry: 595,kWh
